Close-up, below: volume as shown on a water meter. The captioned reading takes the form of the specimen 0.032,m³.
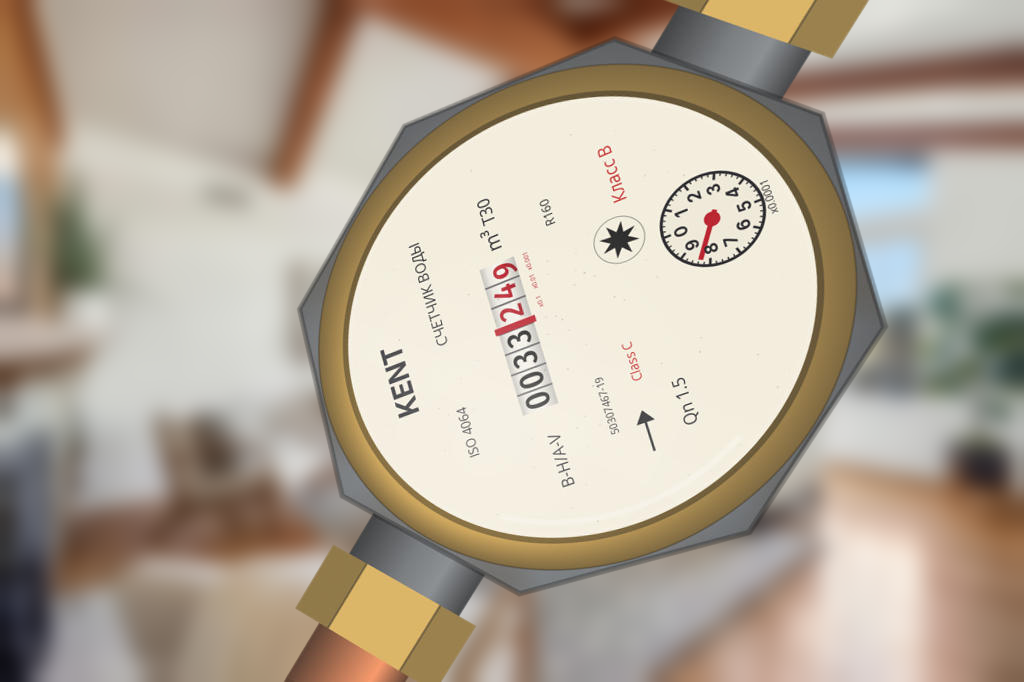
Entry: 33.2488,m³
